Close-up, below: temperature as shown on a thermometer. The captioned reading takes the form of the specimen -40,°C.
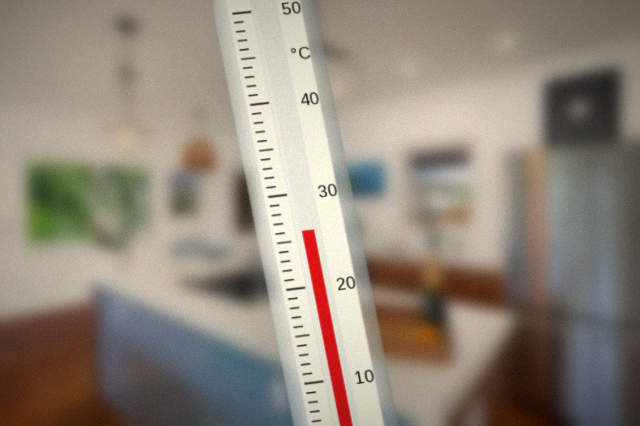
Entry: 26,°C
